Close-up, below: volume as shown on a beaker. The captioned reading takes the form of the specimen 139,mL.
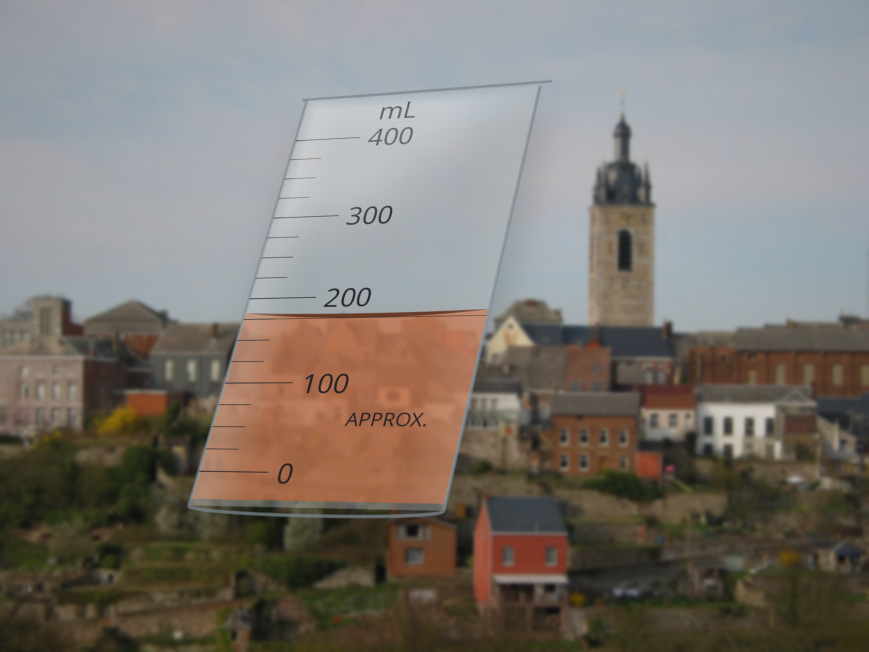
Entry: 175,mL
